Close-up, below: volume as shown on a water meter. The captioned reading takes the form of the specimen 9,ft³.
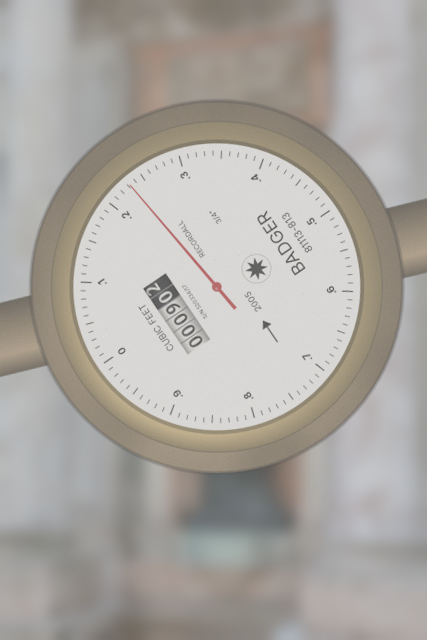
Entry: 902.23,ft³
